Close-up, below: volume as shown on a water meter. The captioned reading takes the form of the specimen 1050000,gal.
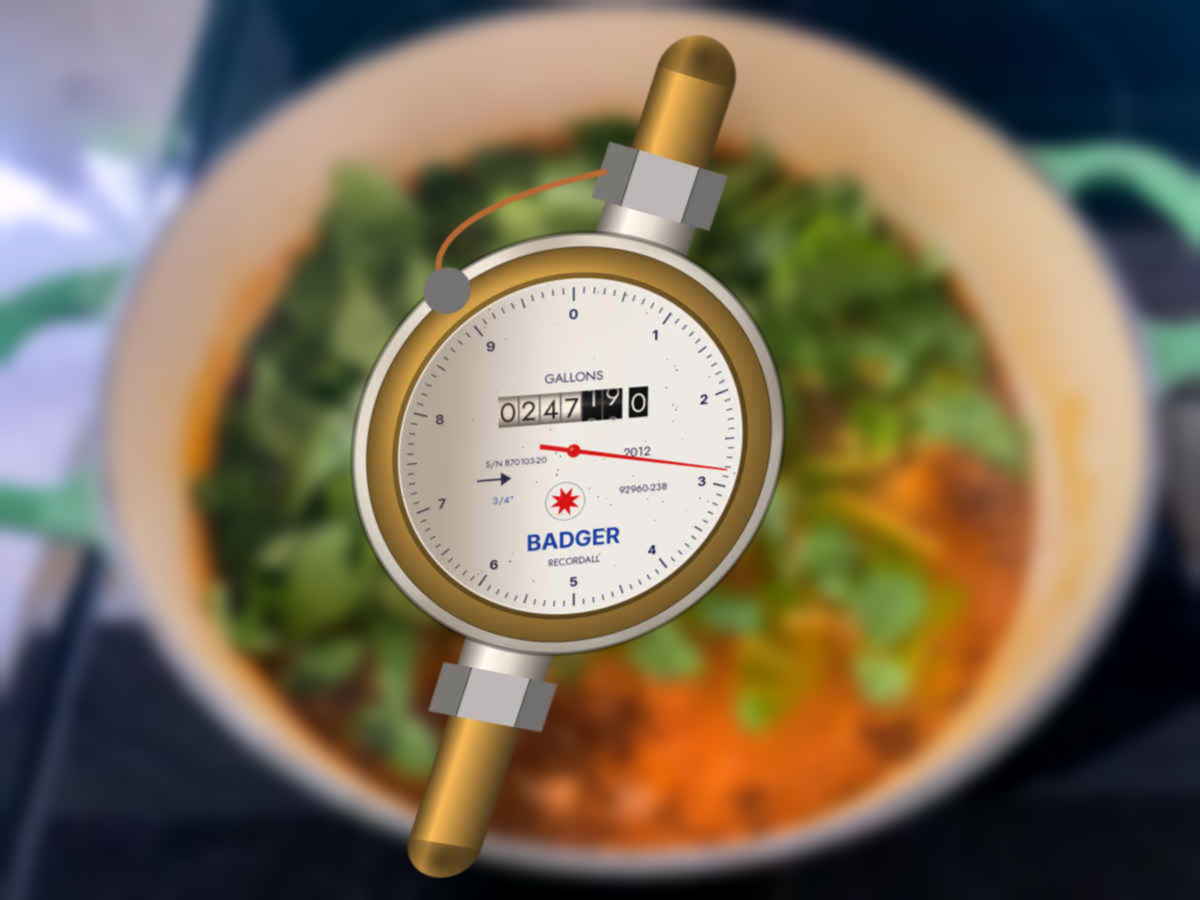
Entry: 247192.8,gal
